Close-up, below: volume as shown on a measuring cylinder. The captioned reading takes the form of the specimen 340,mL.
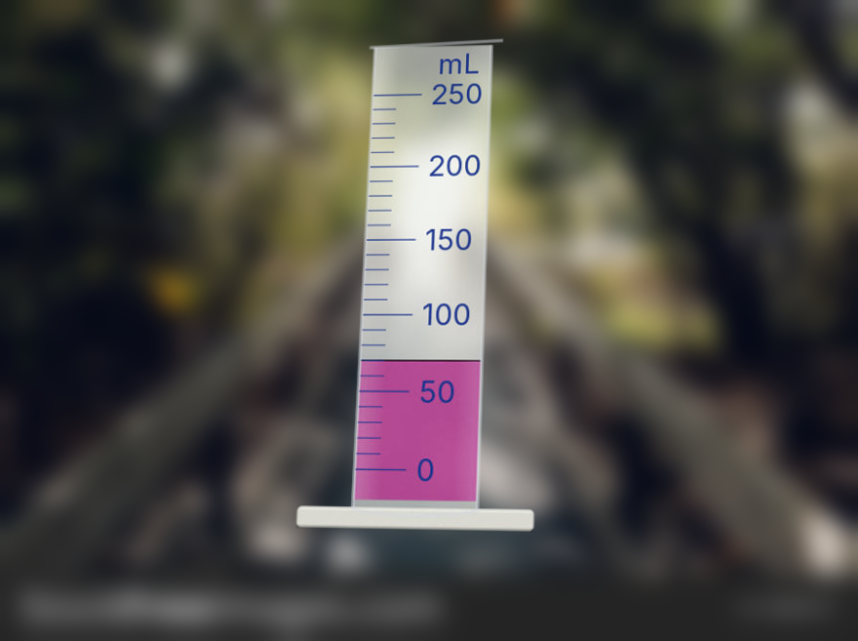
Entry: 70,mL
